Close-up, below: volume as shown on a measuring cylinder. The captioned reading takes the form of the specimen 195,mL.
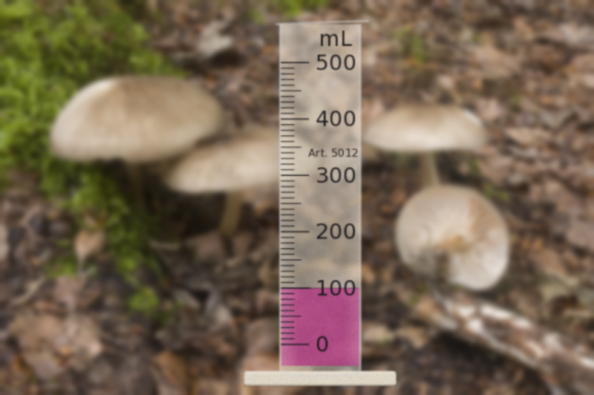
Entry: 100,mL
